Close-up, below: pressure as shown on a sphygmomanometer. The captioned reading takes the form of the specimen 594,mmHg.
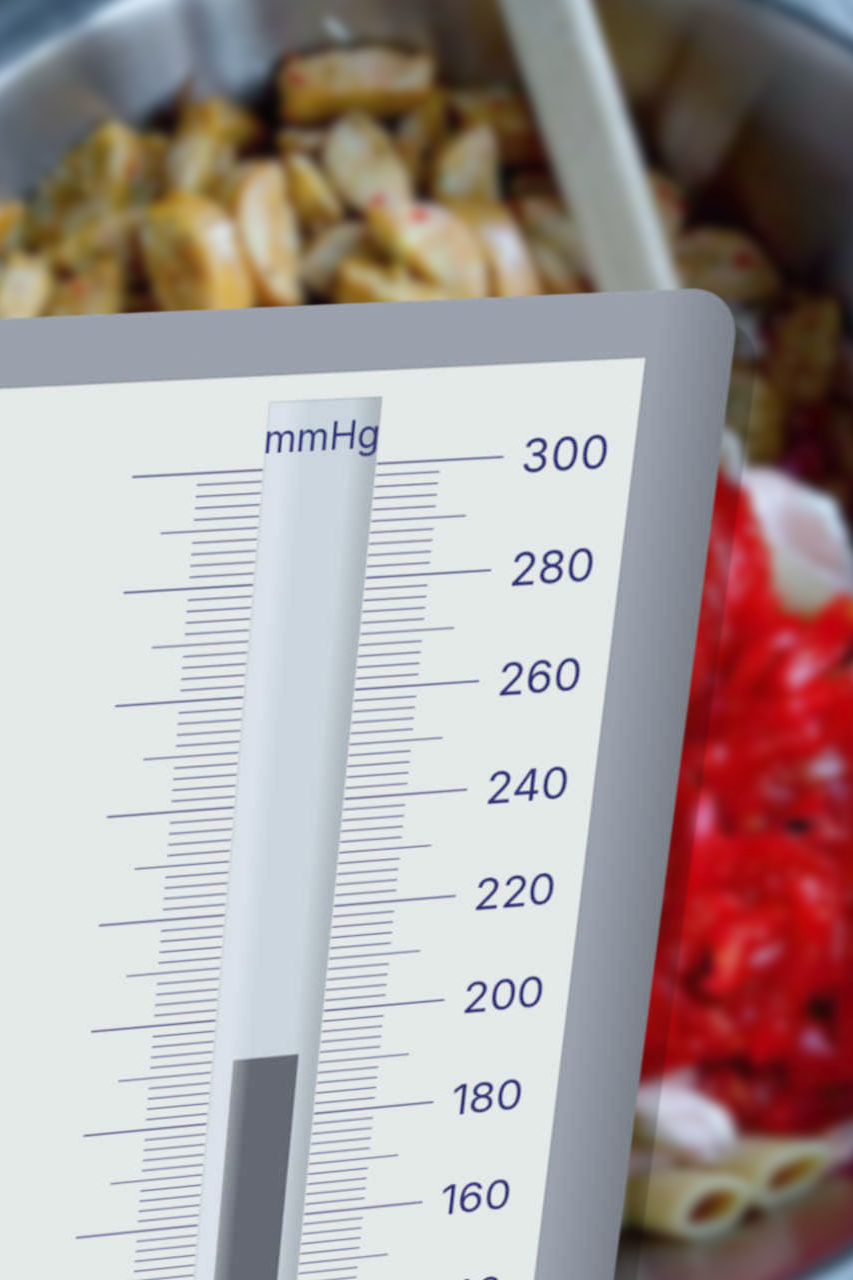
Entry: 192,mmHg
